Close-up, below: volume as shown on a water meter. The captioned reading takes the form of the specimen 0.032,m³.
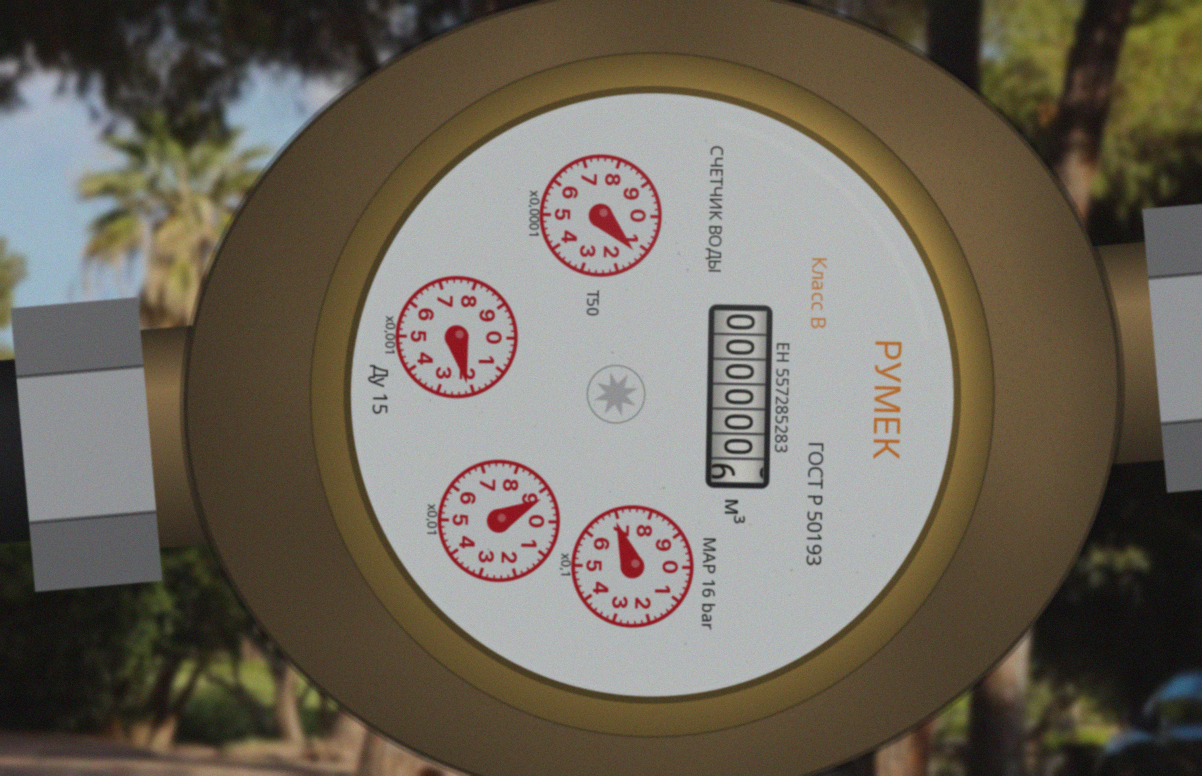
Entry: 5.6921,m³
